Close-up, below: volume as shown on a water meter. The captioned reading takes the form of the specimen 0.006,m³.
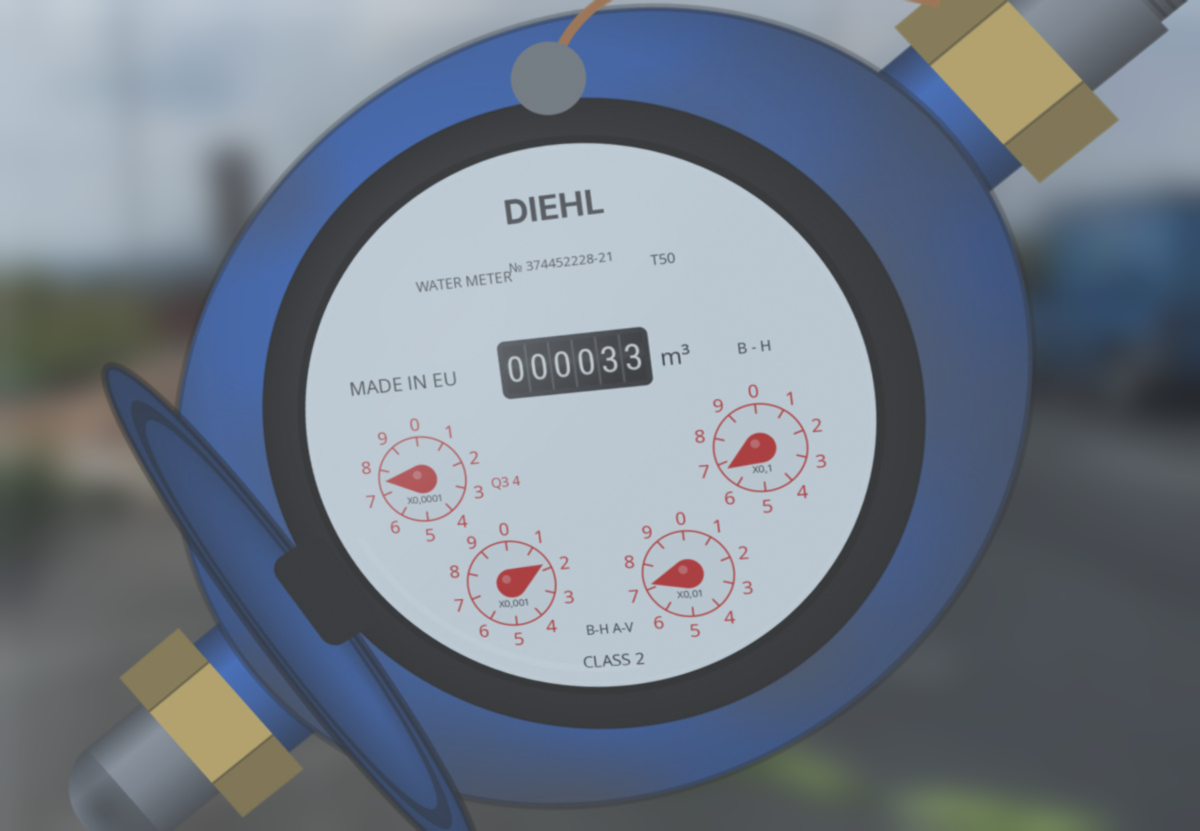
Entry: 33.6717,m³
